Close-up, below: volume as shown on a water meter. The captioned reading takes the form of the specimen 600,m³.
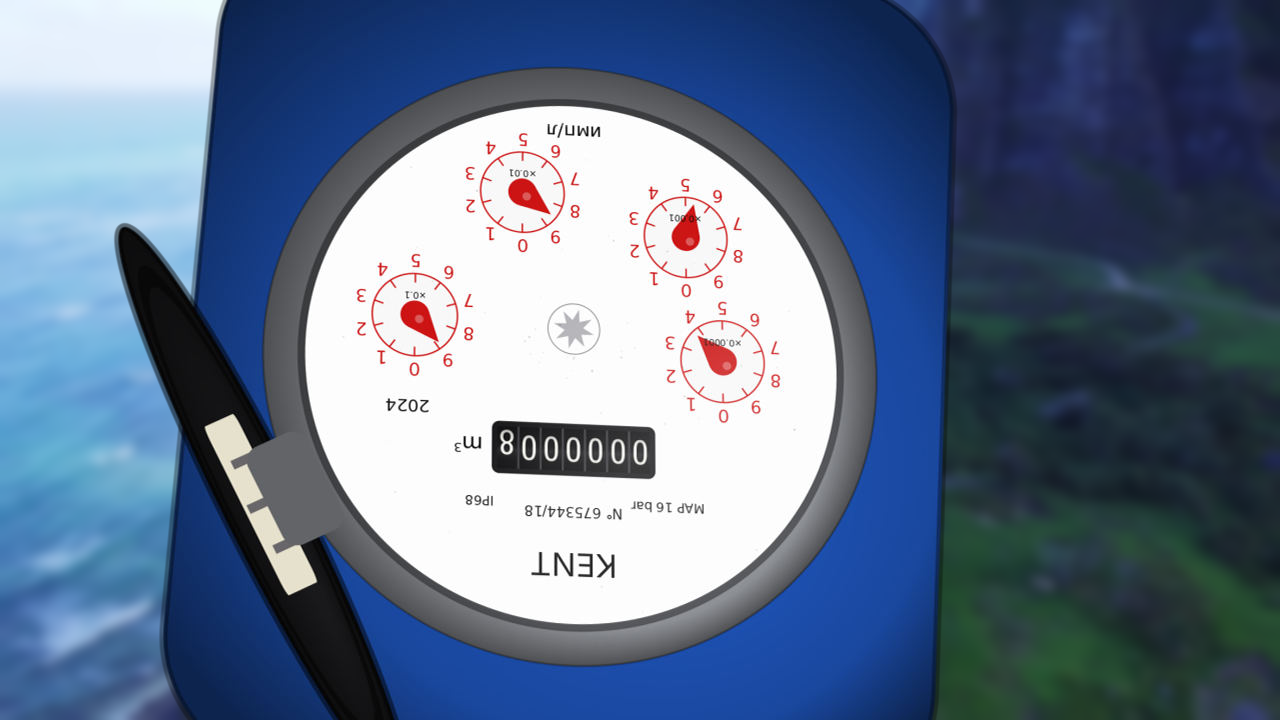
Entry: 7.8853,m³
